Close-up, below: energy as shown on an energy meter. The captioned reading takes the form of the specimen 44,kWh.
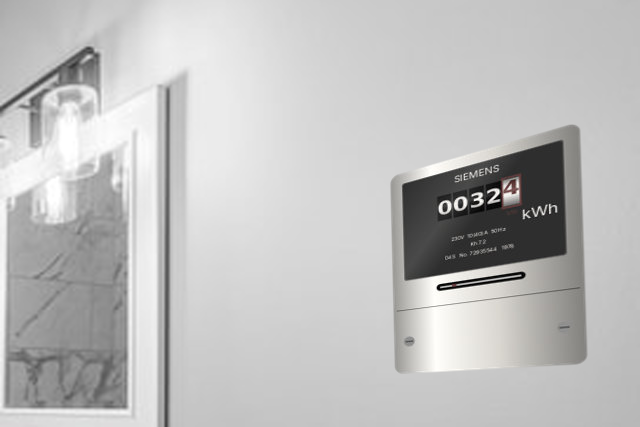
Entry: 32.4,kWh
